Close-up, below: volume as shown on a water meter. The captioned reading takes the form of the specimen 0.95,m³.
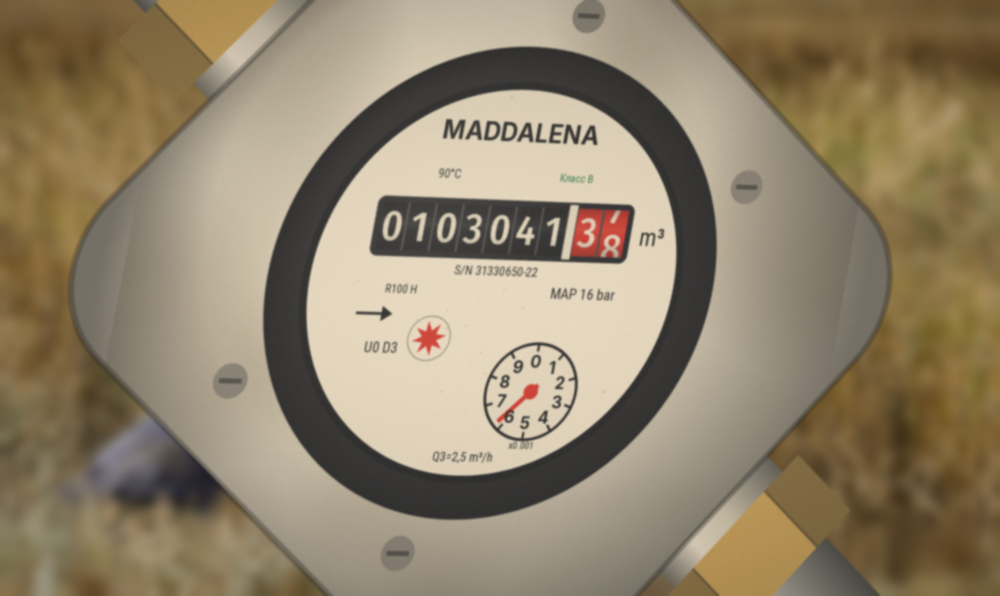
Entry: 103041.376,m³
